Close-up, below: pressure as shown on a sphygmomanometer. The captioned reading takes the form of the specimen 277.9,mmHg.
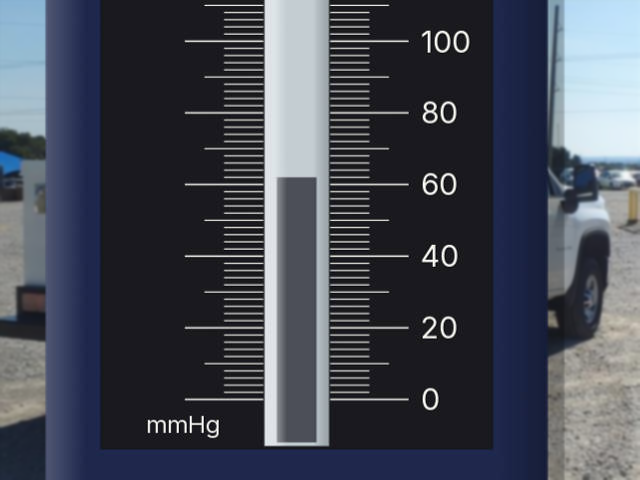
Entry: 62,mmHg
